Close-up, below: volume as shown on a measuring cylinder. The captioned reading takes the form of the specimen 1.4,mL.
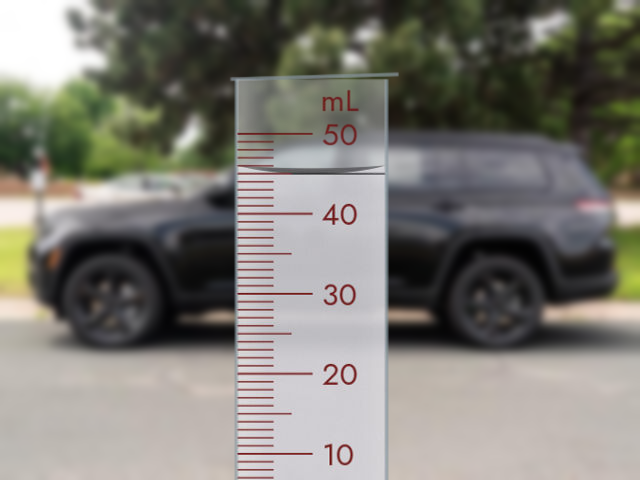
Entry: 45,mL
